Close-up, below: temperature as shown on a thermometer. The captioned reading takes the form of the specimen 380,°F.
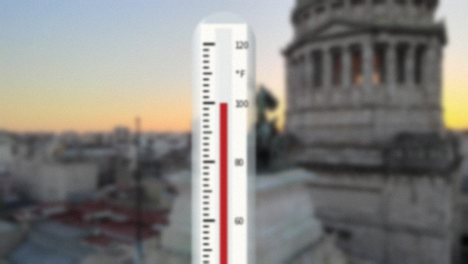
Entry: 100,°F
